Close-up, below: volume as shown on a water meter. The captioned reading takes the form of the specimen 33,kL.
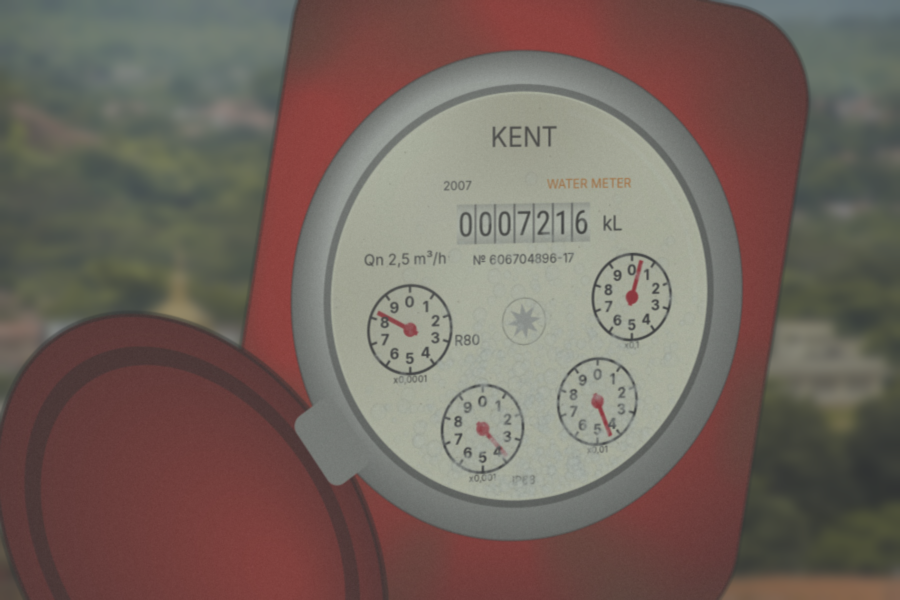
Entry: 7216.0438,kL
